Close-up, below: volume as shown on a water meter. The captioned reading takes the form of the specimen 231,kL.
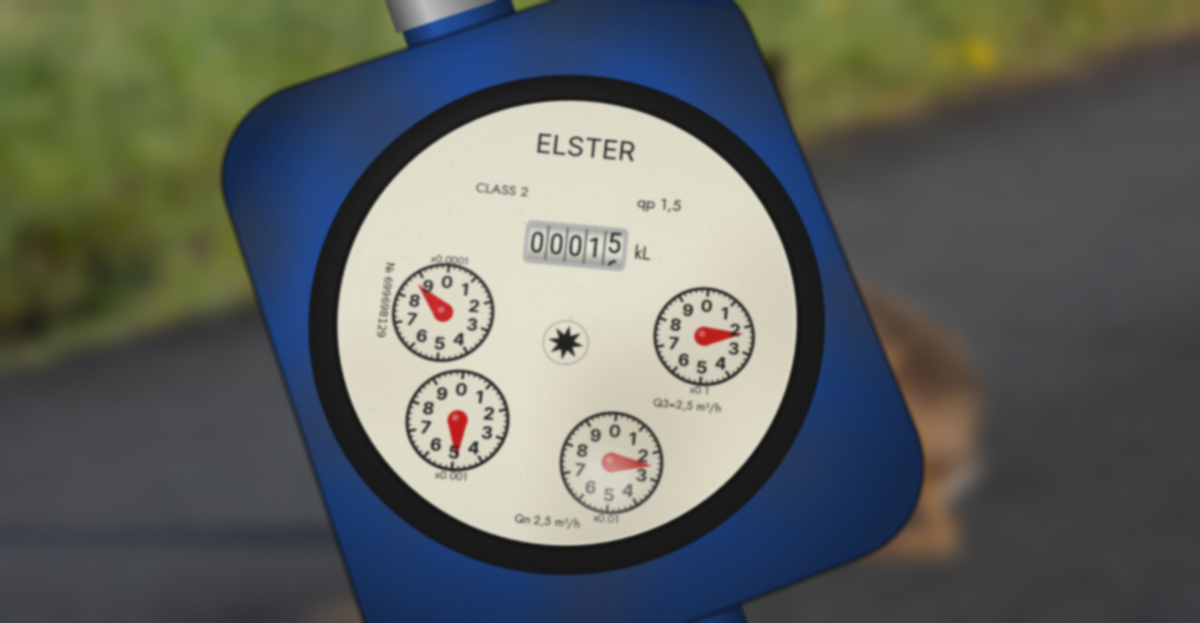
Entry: 15.2248,kL
